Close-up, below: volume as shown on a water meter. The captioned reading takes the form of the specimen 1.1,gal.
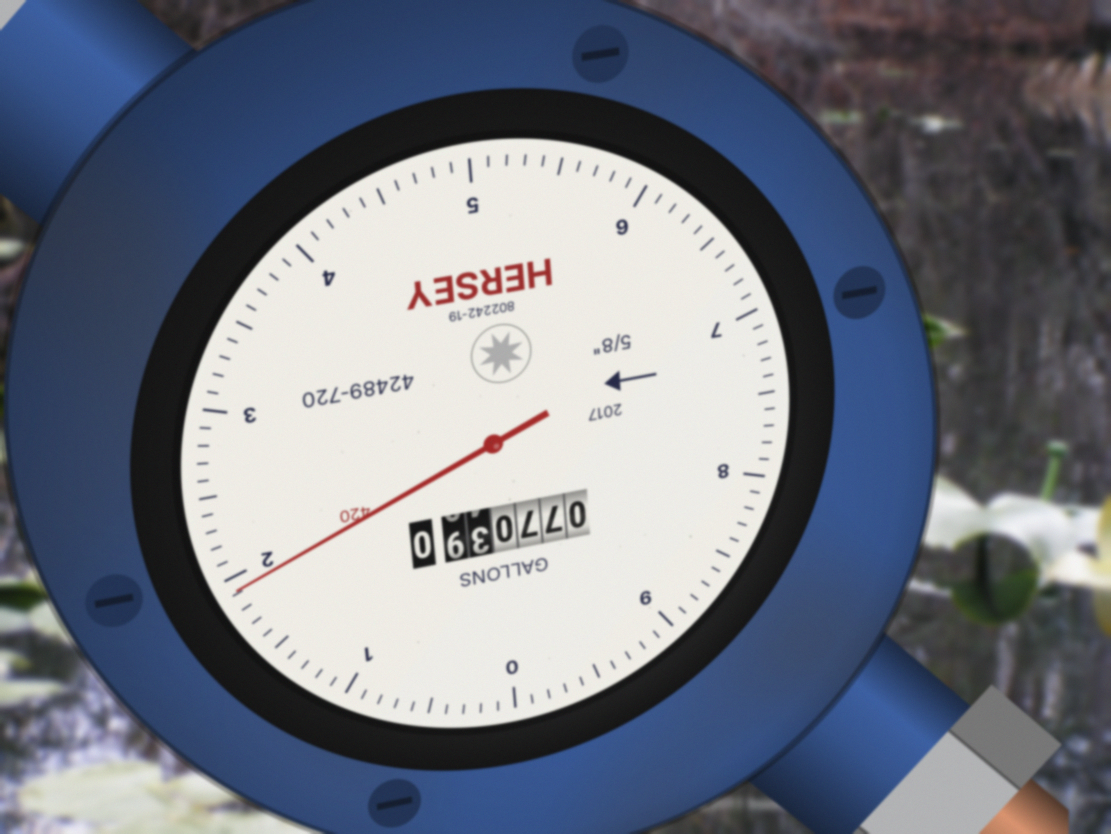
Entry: 770391.9,gal
